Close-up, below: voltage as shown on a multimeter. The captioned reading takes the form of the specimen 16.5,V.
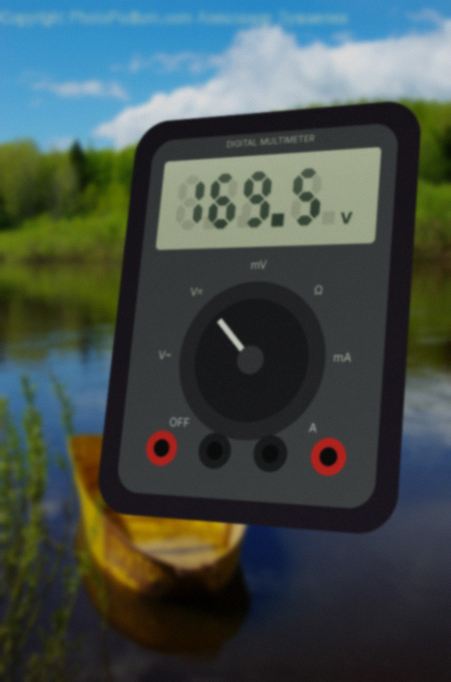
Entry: 169.5,V
